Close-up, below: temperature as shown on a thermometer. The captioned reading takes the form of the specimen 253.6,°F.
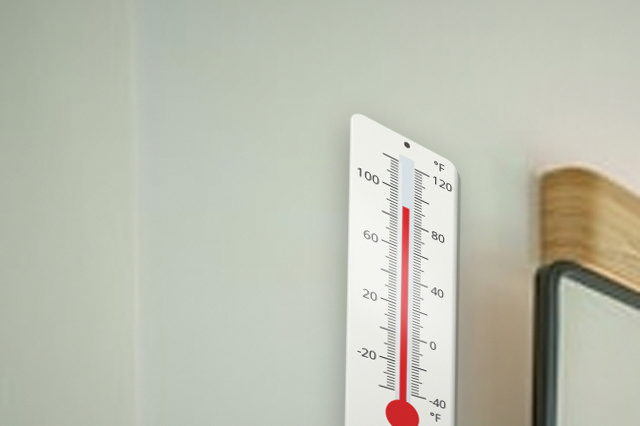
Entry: 90,°F
